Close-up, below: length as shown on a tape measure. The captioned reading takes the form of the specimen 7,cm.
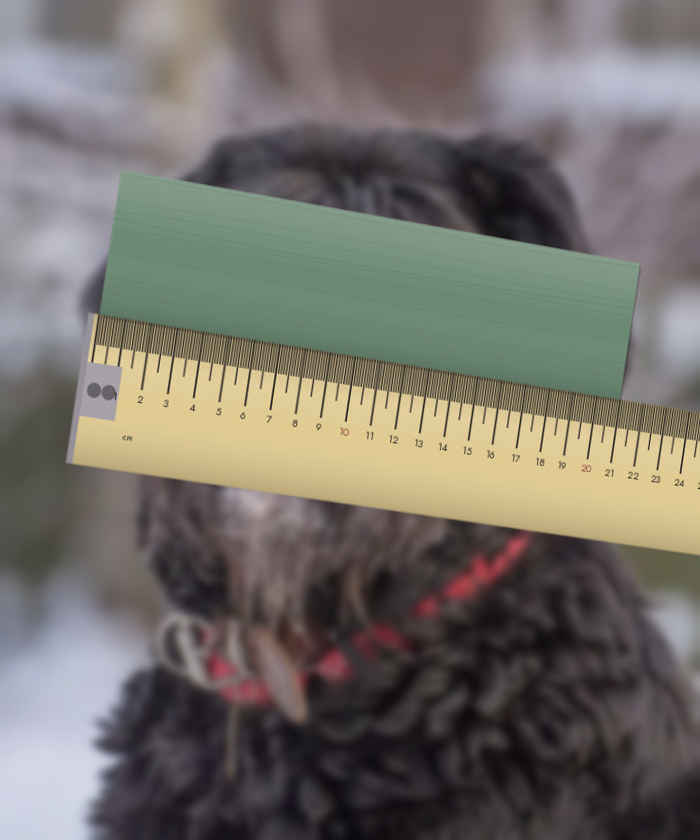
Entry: 21,cm
